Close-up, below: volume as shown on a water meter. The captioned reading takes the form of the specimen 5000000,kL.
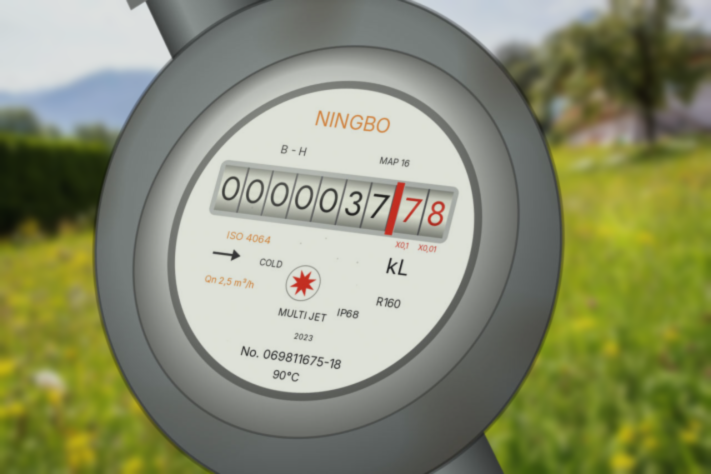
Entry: 37.78,kL
